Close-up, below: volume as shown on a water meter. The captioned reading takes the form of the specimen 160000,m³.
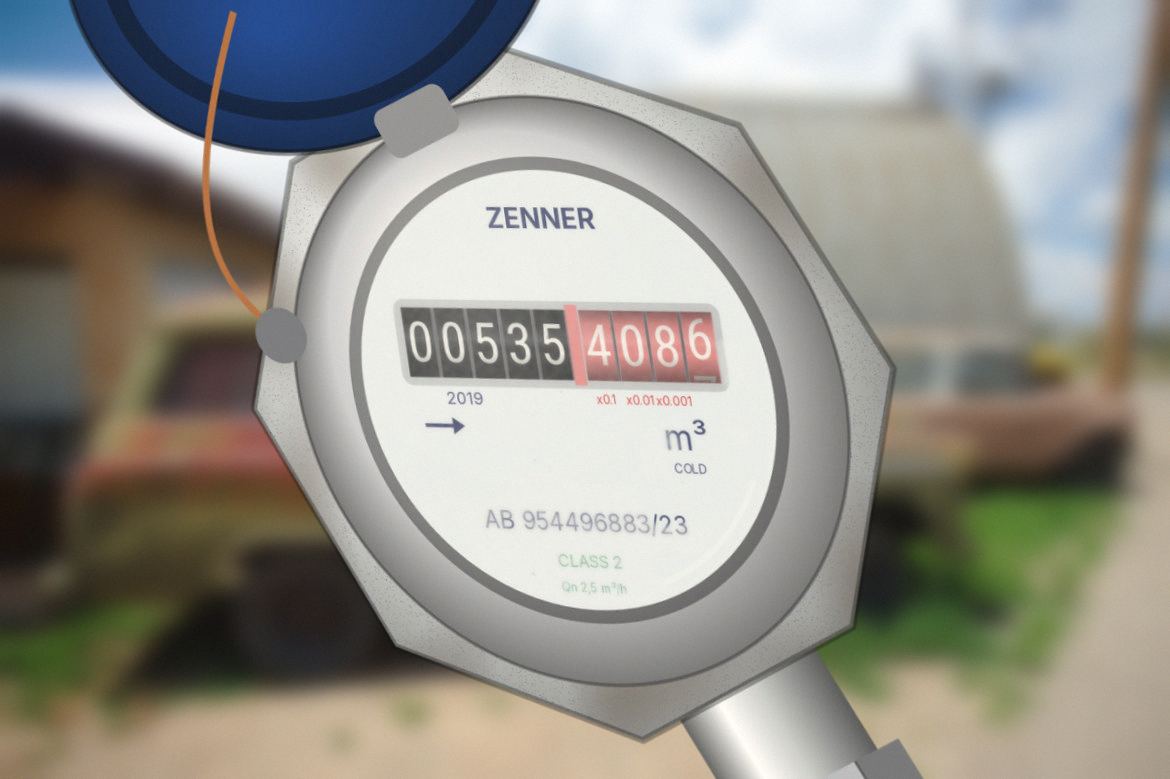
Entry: 535.4086,m³
